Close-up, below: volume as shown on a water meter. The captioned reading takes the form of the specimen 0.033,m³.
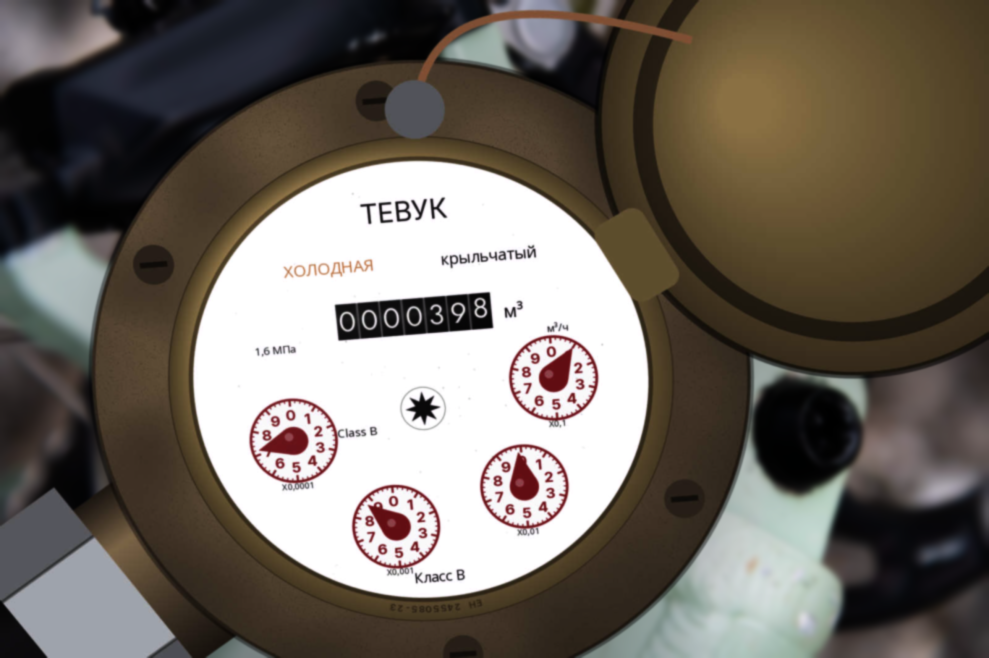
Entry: 398.0987,m³
